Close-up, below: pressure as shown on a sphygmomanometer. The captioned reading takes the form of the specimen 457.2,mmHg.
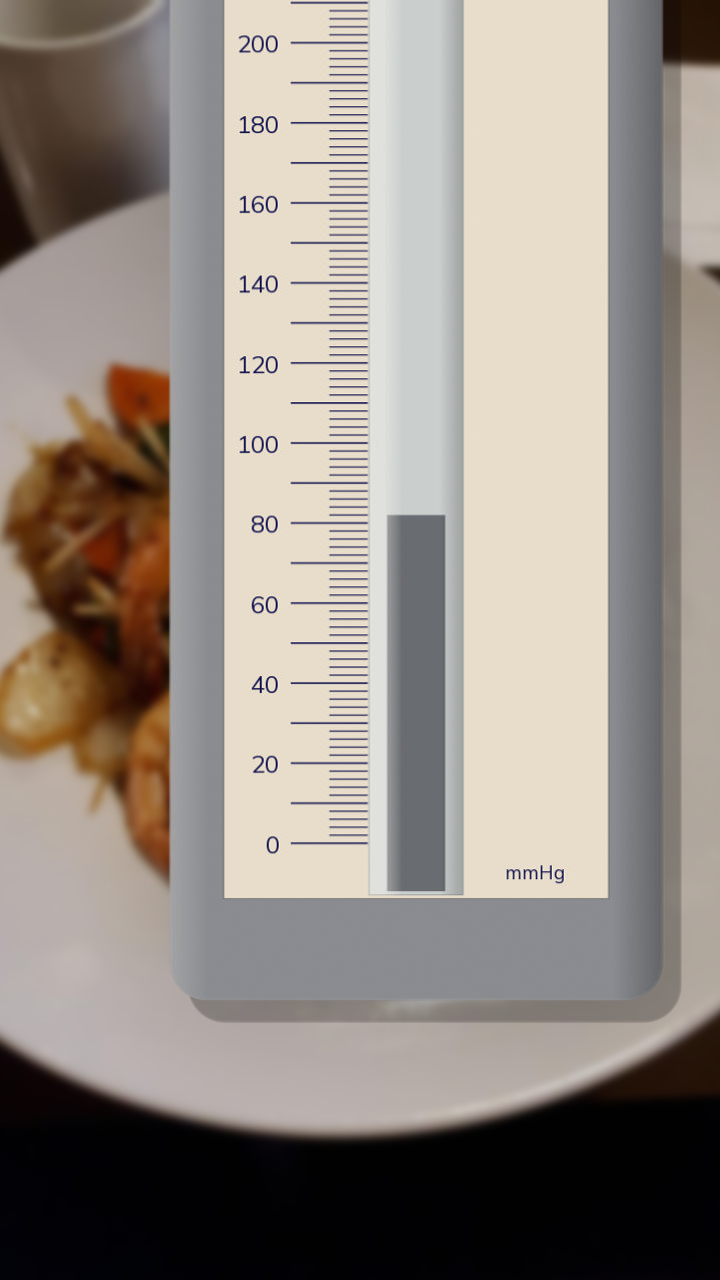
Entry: 82,mmHg
